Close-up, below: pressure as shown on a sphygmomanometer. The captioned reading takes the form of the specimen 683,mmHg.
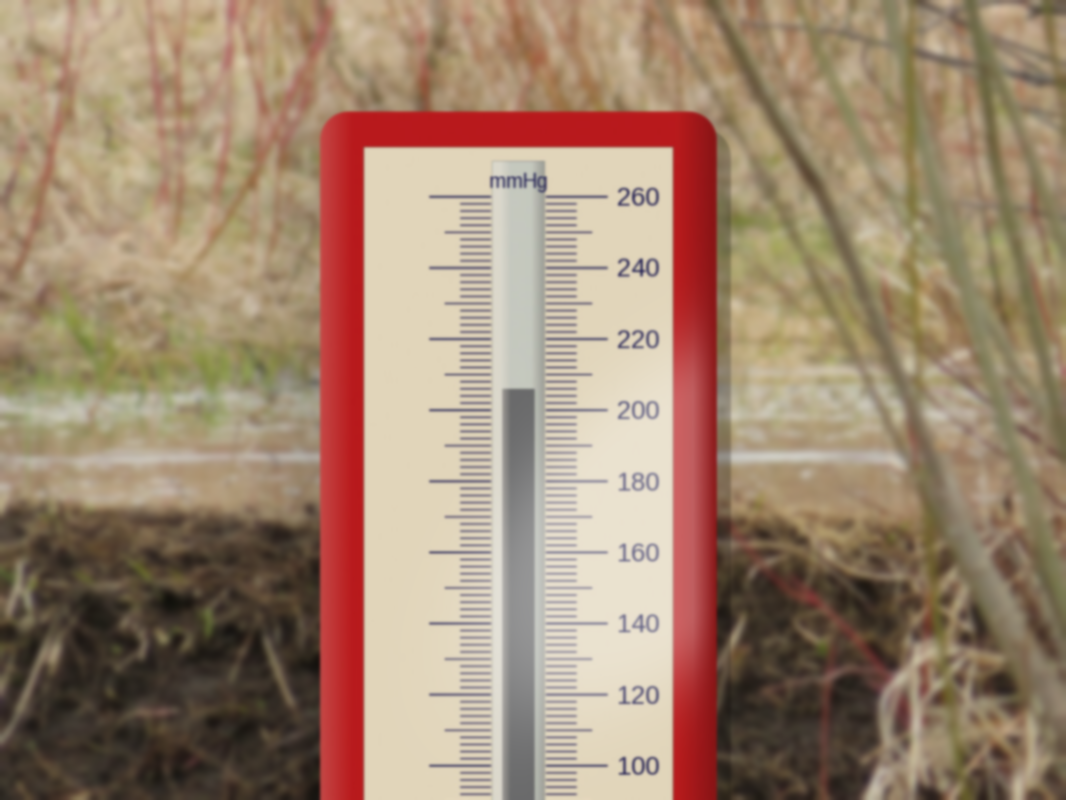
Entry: 206,mmHg
